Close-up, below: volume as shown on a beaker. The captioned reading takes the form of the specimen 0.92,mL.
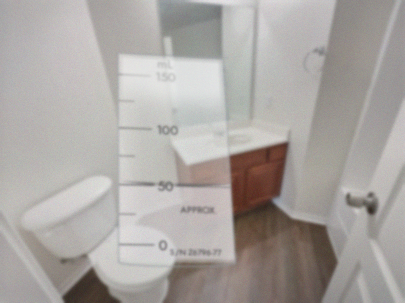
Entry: 50,mL
